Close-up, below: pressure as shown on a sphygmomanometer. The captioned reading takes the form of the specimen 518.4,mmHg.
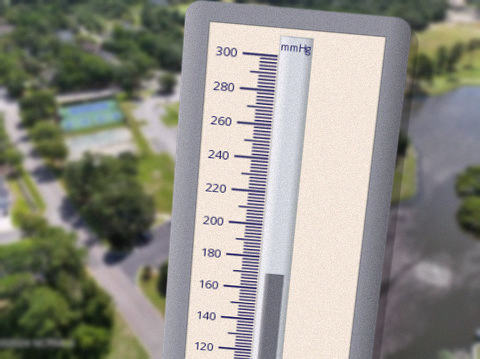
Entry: 170,mmHg
